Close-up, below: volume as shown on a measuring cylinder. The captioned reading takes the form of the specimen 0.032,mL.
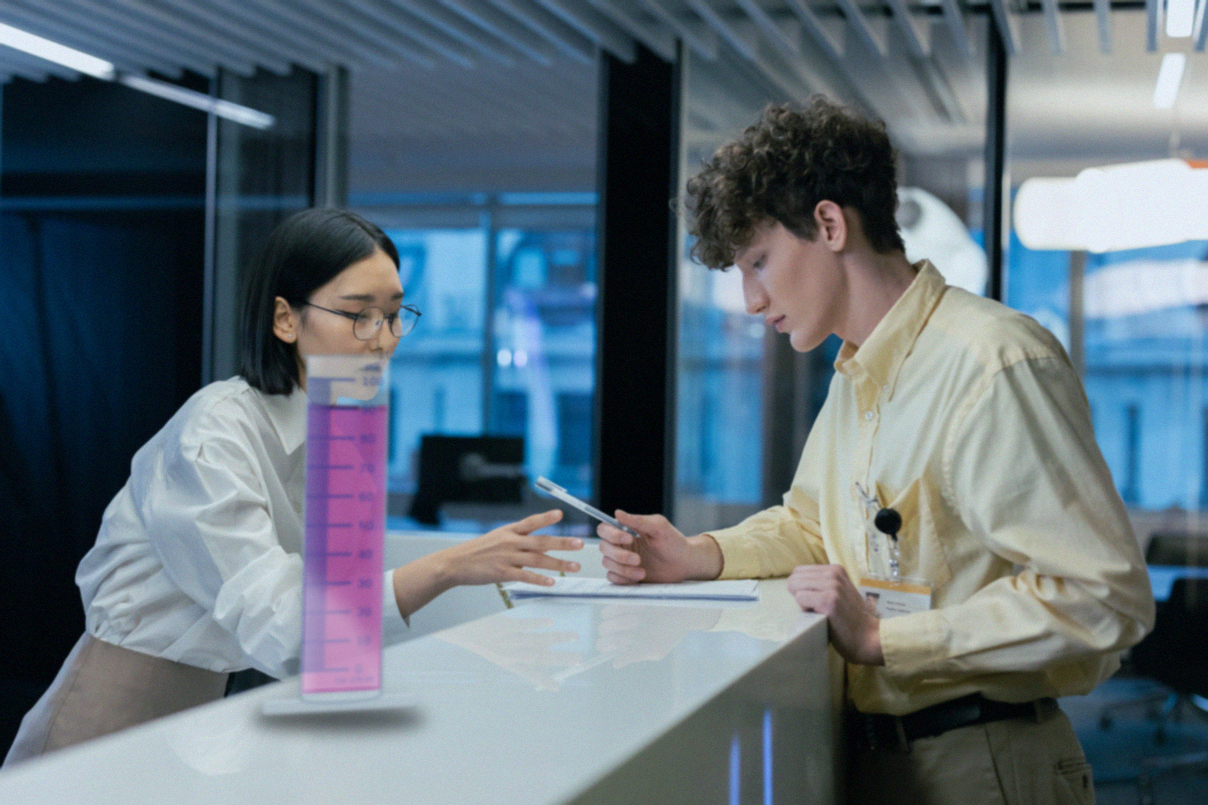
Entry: 90,mL
